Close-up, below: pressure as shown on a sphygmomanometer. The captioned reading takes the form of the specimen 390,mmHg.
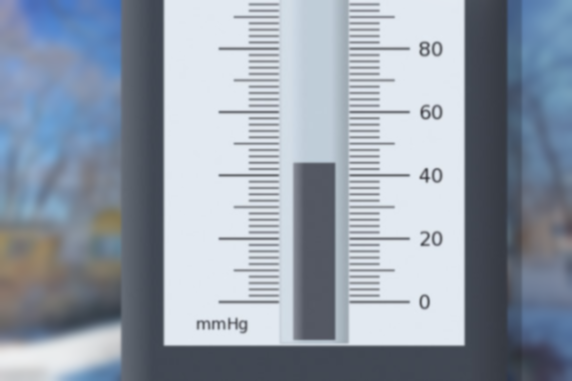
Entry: 44,mmHg
